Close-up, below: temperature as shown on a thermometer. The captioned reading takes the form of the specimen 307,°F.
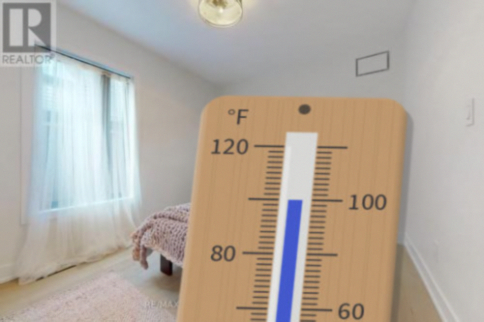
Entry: 100,°F
